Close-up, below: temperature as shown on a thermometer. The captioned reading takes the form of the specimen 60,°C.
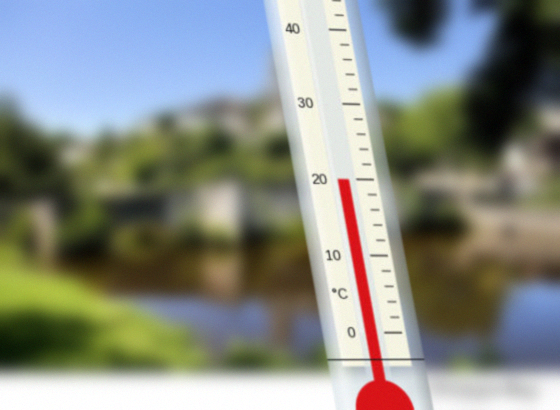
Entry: 20,°C
